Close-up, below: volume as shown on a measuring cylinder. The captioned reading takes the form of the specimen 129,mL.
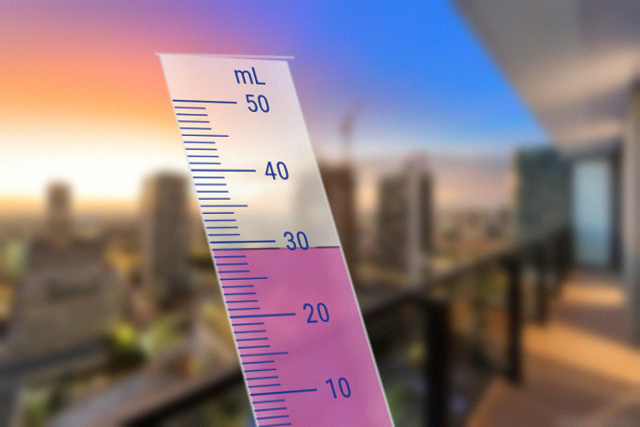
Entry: 29,mL
